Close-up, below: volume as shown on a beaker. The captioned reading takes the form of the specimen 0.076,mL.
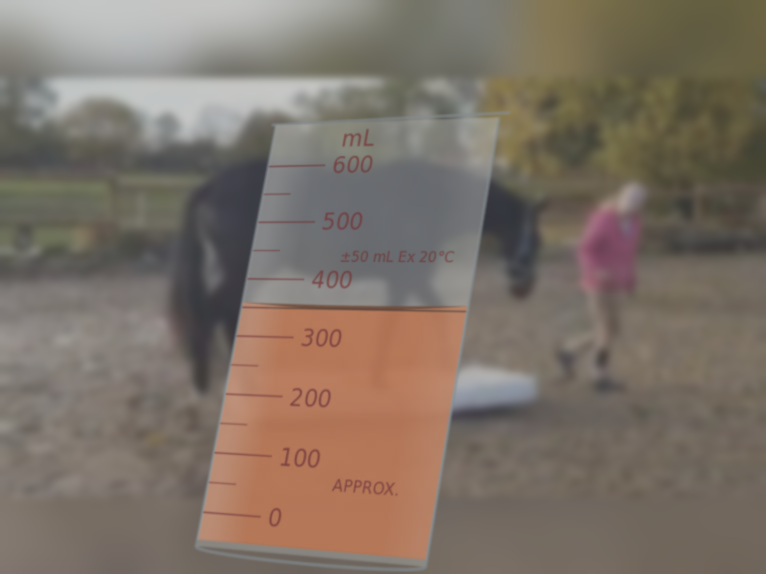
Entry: 350,mL
